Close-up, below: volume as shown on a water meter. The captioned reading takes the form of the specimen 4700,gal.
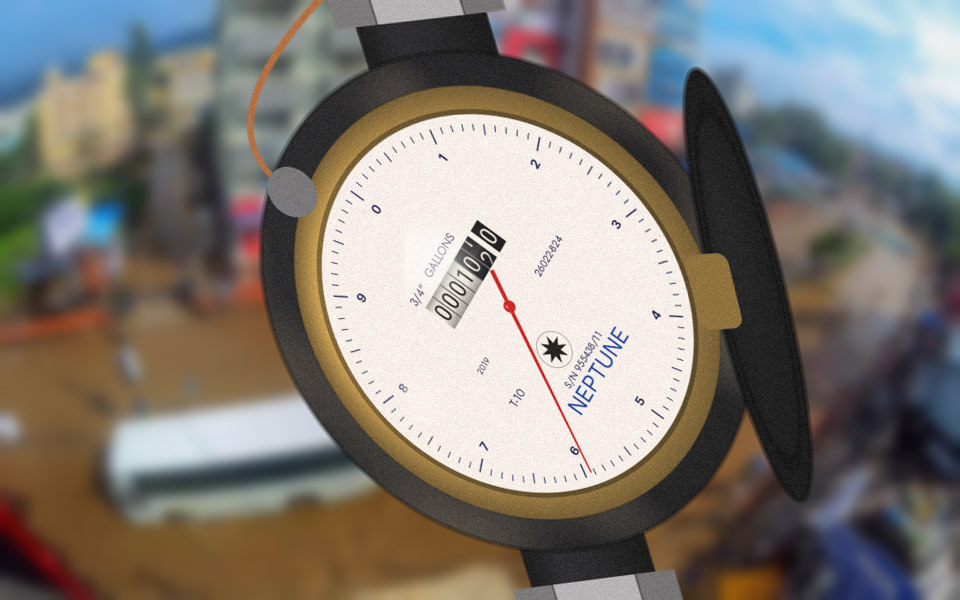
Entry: 1015.9,gal
